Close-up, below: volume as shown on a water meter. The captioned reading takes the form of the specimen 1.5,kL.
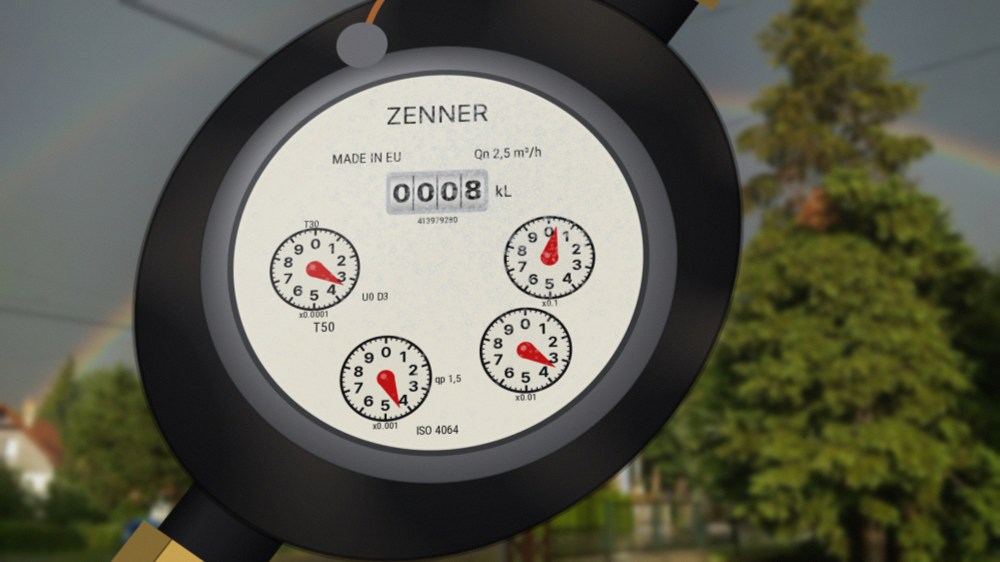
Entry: 8.0343,kL
